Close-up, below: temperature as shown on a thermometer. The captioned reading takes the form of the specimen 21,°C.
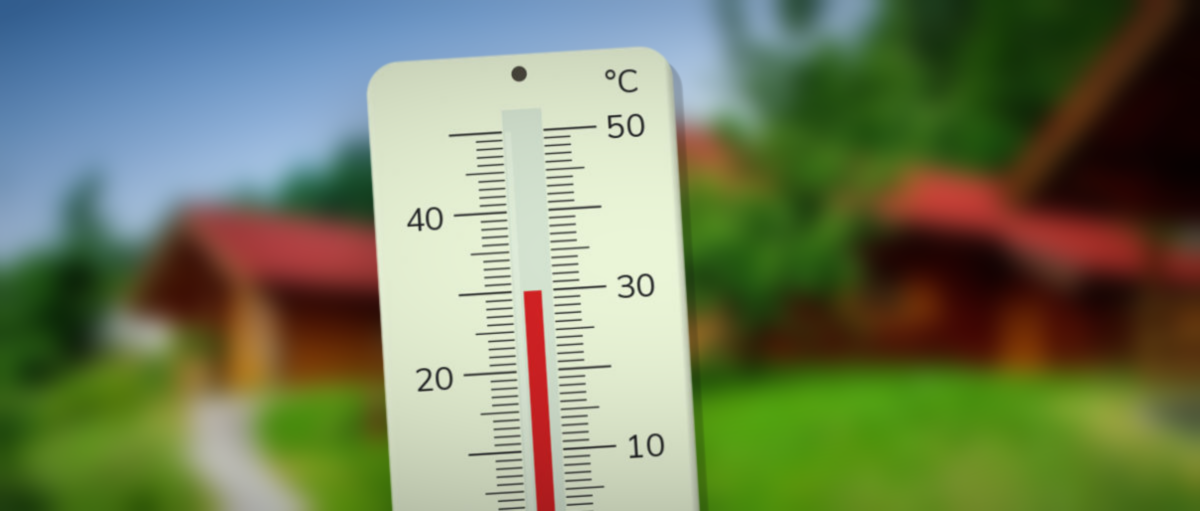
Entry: 30,°C
